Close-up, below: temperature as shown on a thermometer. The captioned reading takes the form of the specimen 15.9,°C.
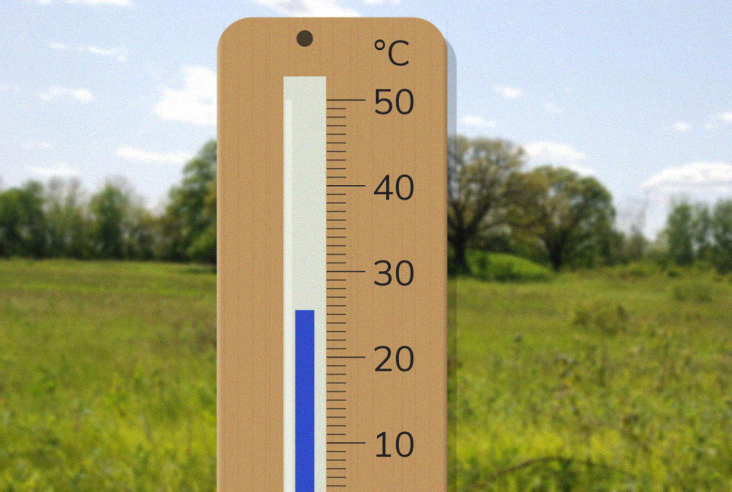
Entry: 25.5,°C
